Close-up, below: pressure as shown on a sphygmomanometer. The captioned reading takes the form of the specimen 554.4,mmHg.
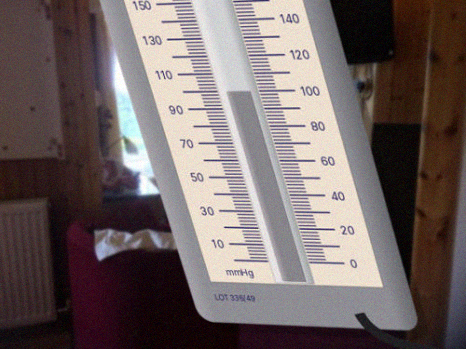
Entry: 100,mmHg
